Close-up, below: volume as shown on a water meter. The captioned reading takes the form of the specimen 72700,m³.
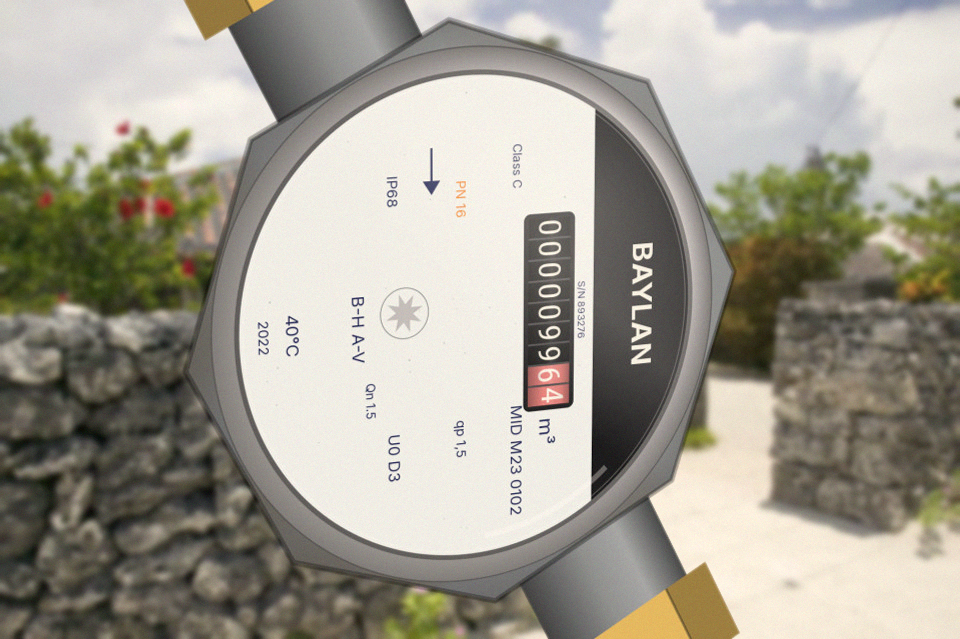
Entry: 99.64,m³
